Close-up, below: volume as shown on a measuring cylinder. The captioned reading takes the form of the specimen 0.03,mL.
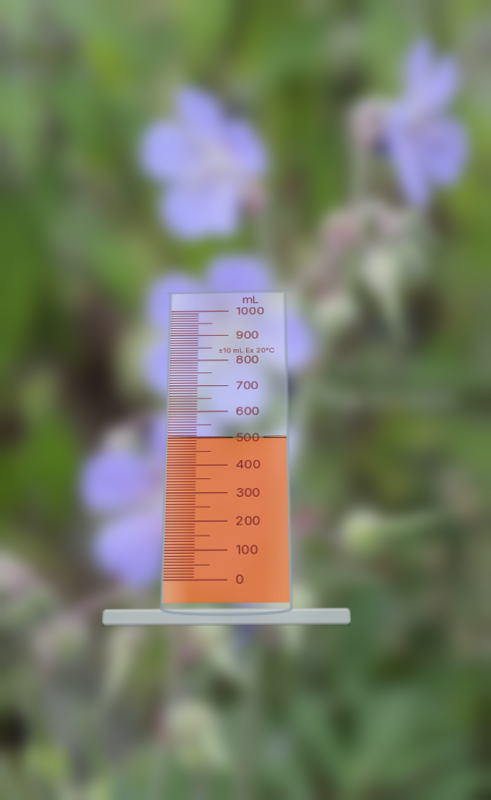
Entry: 500,mL
